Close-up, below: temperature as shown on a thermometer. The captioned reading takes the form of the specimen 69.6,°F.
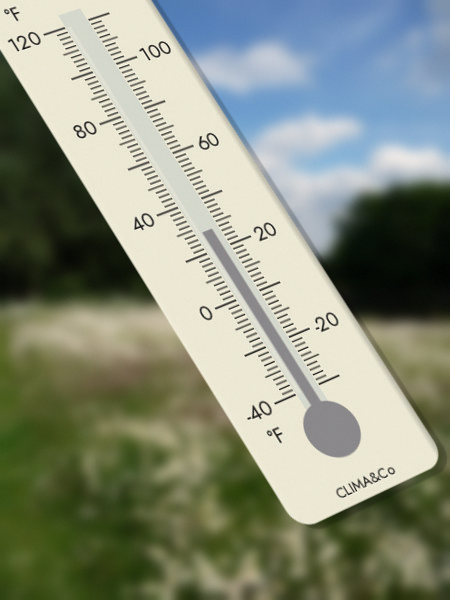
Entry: 28,°F
